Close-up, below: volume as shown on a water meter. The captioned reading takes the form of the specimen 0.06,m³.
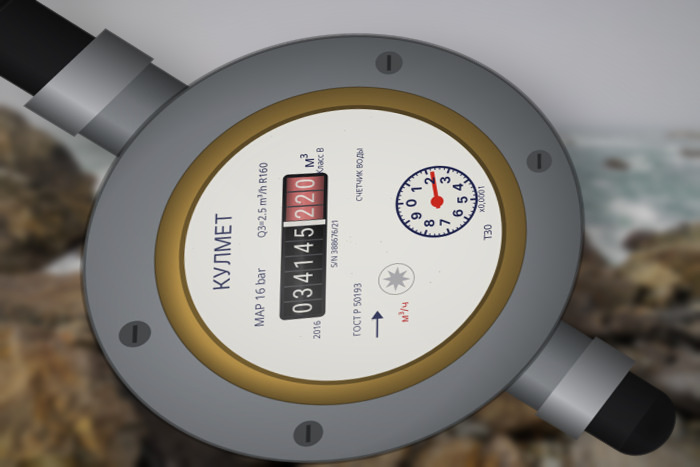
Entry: 34145.2202,m³
